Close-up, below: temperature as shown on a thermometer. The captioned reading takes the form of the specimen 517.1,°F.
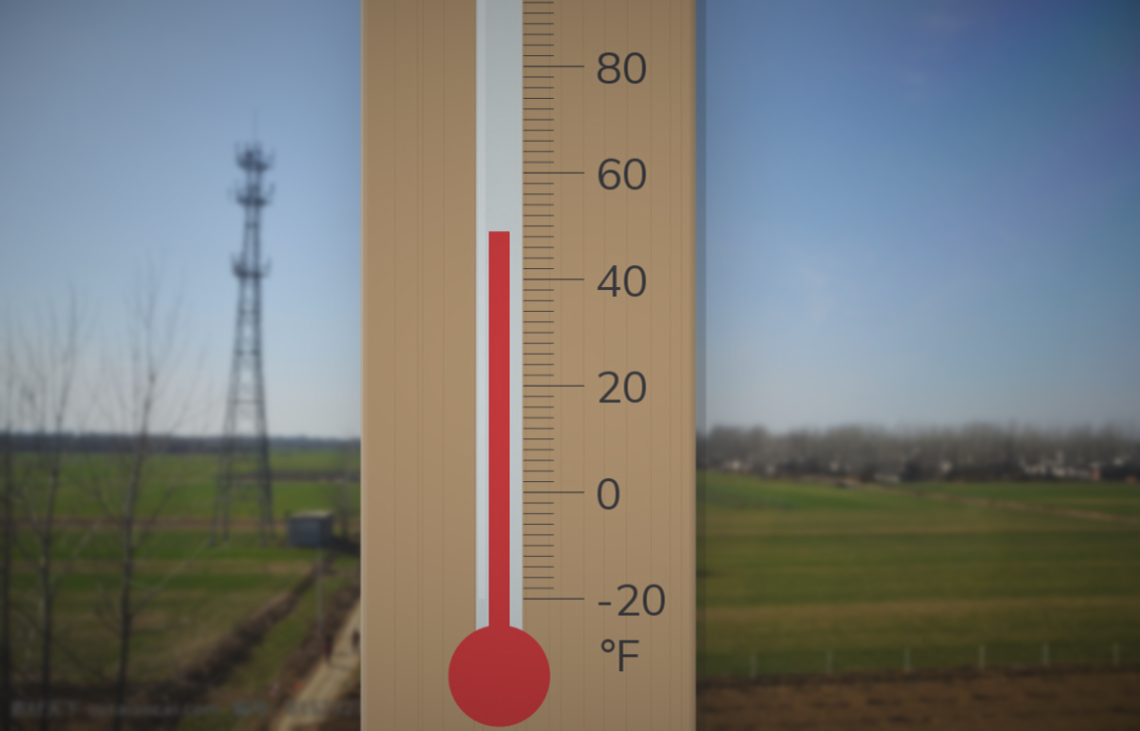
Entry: 49,°F
